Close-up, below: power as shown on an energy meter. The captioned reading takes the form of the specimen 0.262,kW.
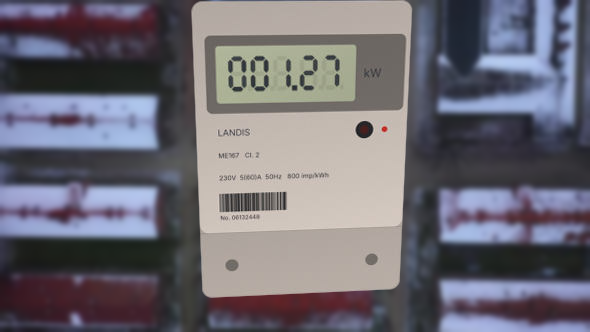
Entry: 1.27,kW
